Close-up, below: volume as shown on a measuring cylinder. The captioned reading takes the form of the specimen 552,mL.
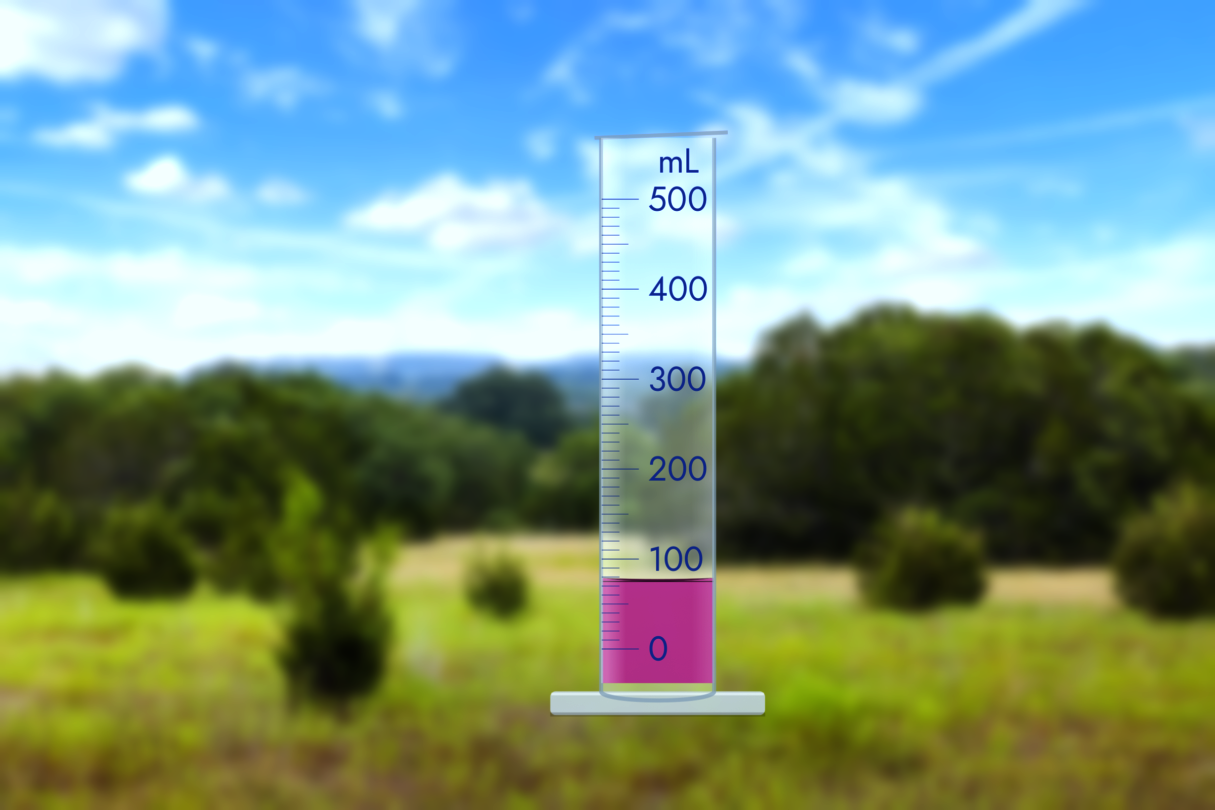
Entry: 75,mL
